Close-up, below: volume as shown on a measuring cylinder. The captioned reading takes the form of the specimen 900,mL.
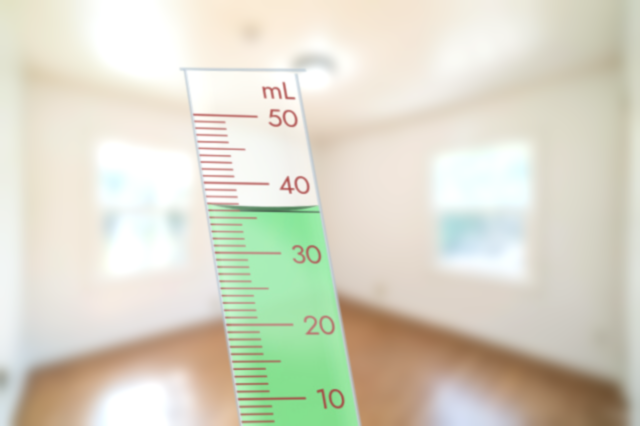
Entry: 36,mL
